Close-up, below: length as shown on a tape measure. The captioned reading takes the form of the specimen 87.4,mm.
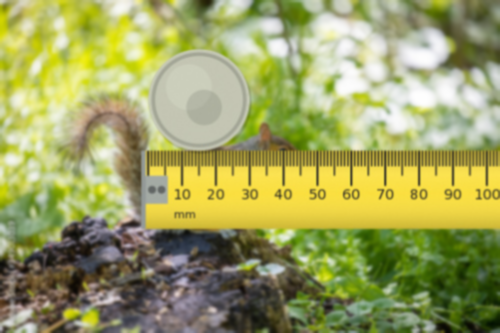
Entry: 30,mm
